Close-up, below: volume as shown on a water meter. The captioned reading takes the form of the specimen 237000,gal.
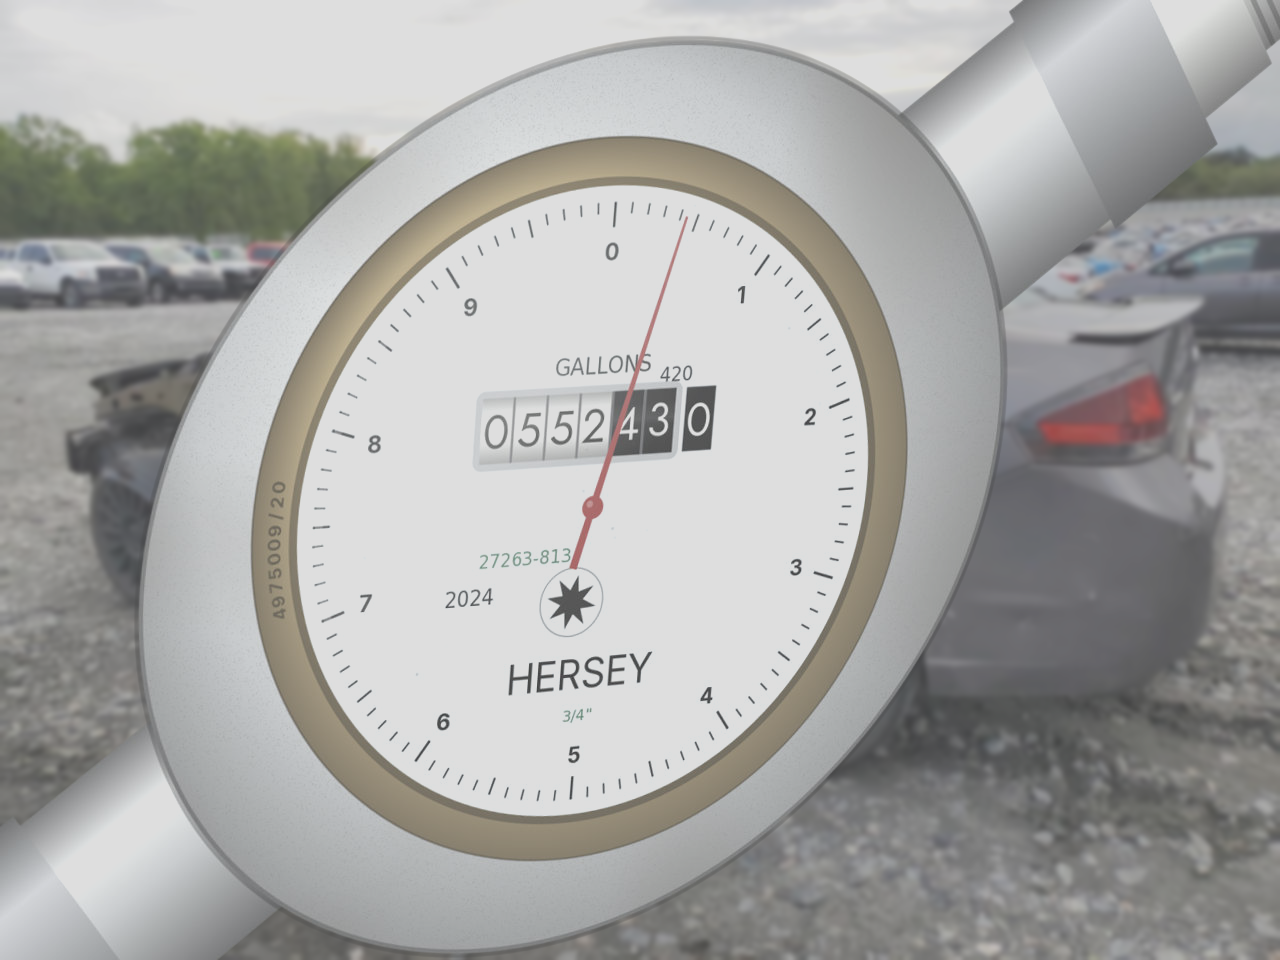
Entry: 552430.4,gal
